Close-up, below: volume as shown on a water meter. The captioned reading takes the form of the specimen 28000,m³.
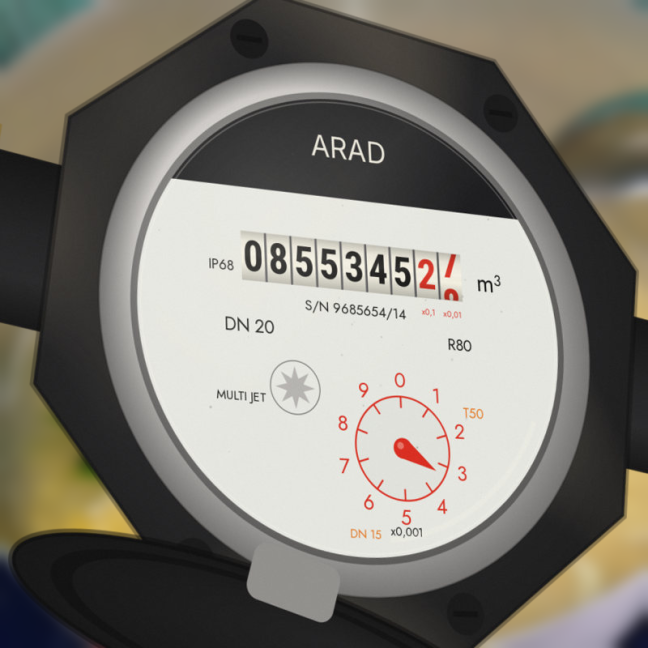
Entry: 855345.273,m³
